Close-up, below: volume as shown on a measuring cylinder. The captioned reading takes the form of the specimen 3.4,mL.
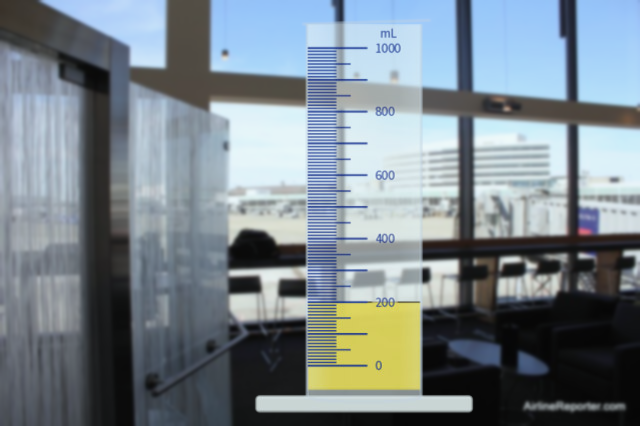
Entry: 200,mL
